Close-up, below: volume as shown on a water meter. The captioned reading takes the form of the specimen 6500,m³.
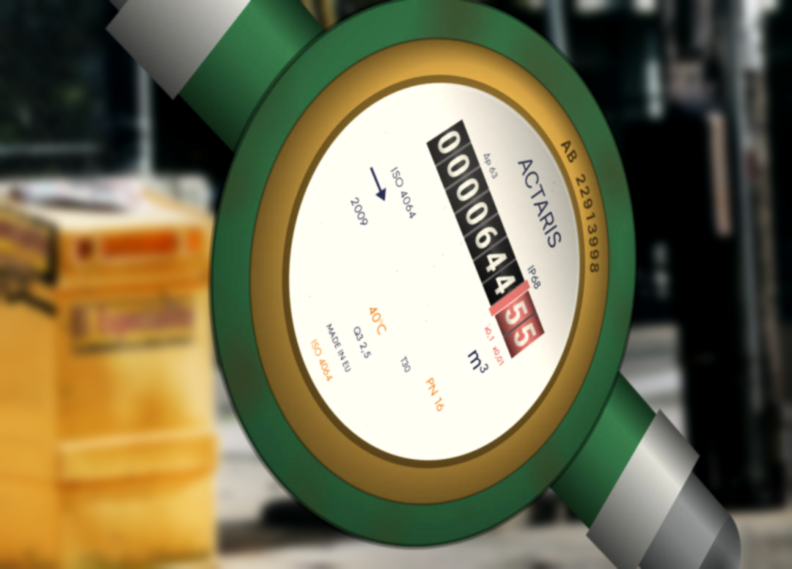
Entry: 644.55,m³
